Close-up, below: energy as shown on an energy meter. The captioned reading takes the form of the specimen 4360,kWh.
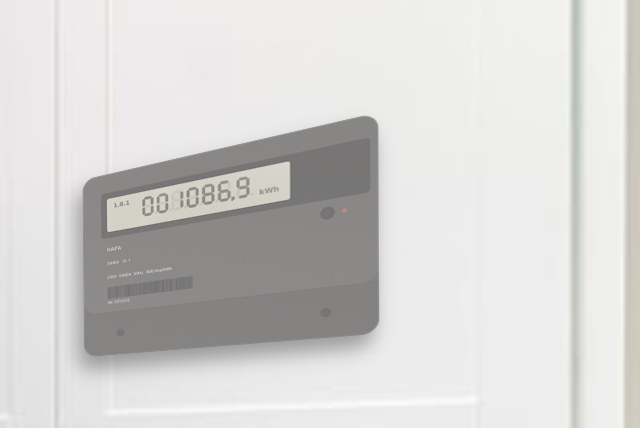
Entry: 1086.9,kWh
